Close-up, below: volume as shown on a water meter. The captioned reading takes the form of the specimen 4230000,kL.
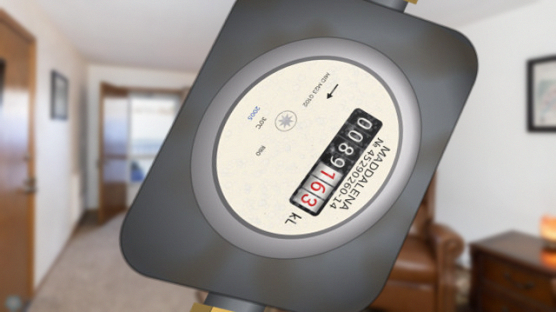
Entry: 89.163,kL
